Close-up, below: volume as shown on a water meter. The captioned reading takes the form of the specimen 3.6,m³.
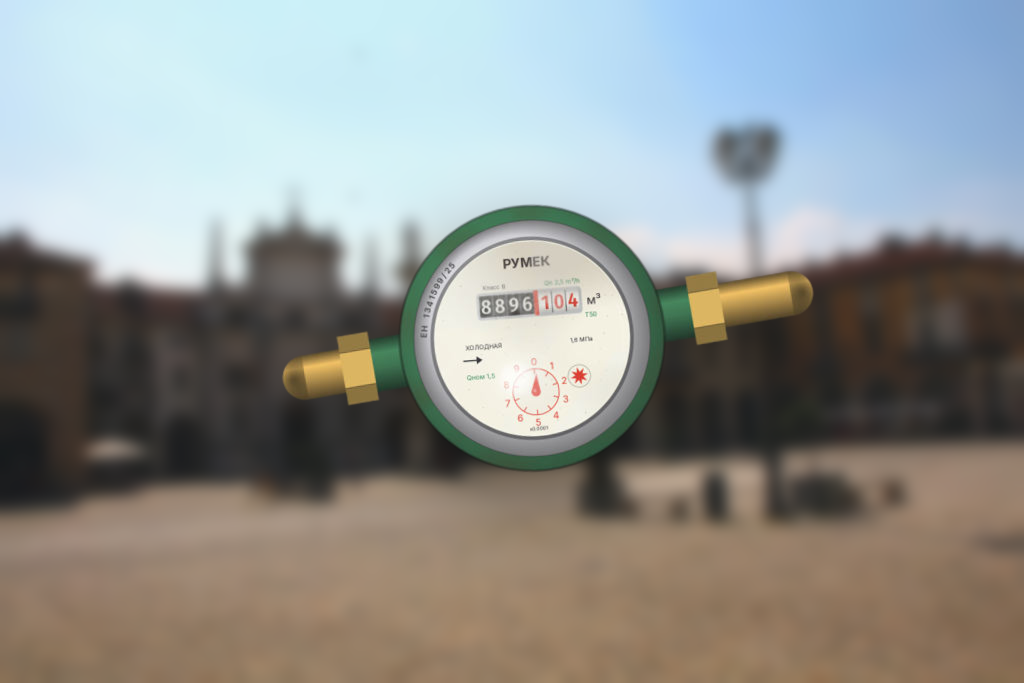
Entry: 8896.1040,m³
